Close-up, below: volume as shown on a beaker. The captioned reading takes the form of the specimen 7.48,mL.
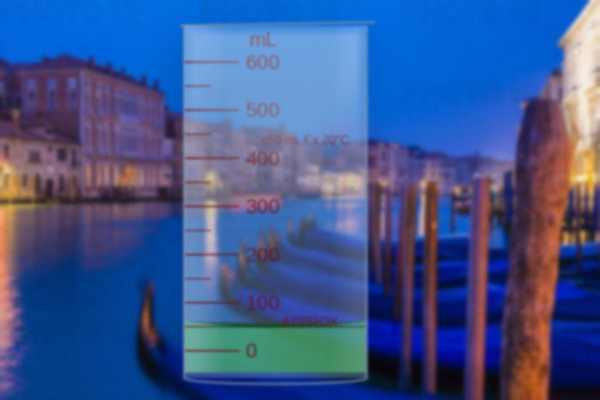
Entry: 50,mL
